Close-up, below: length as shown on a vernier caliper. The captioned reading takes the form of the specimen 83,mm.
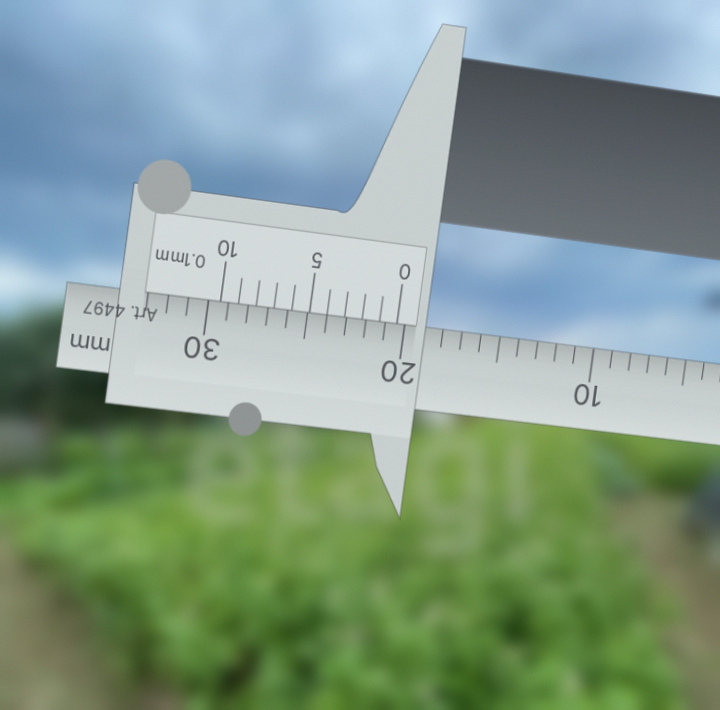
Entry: 20.4,mm
